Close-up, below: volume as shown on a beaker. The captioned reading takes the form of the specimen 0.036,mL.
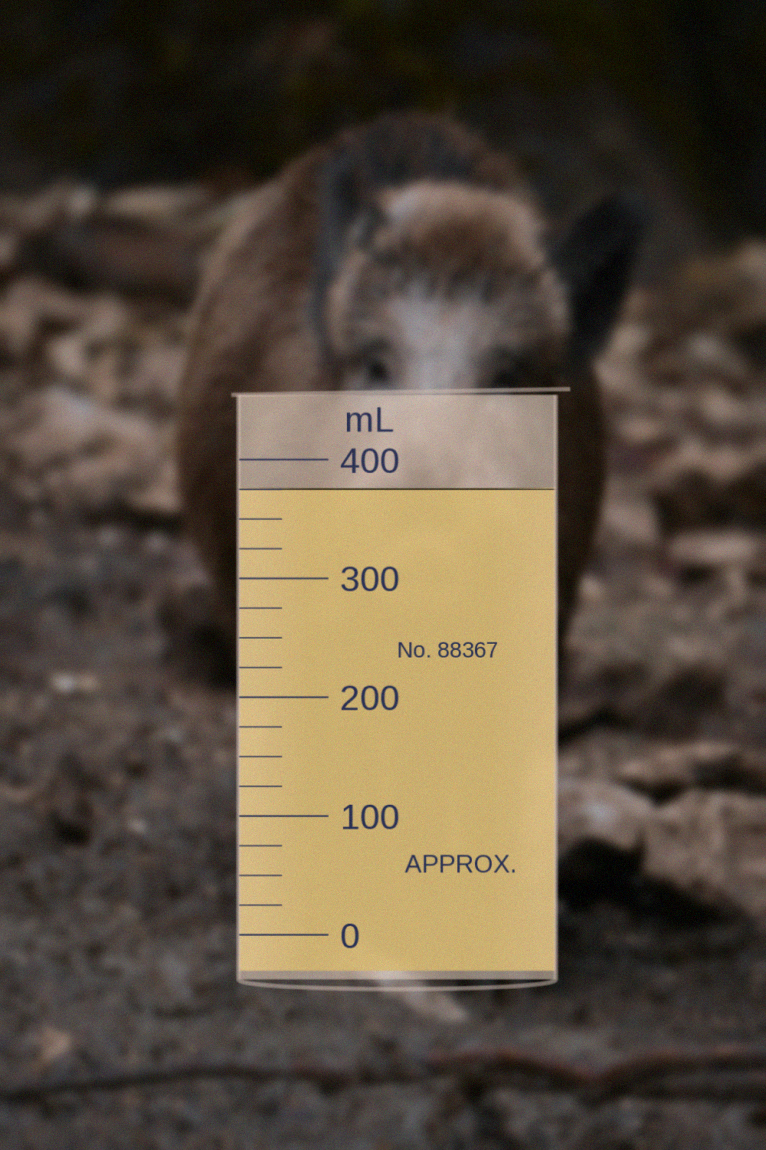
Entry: 375,mL
